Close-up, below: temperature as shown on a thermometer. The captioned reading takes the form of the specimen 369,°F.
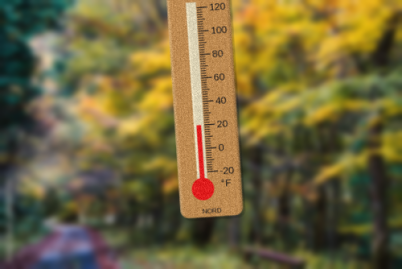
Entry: 20,°F
